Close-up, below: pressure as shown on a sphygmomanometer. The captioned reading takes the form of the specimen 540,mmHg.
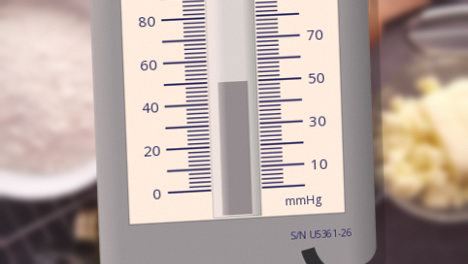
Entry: 50,mmHg
